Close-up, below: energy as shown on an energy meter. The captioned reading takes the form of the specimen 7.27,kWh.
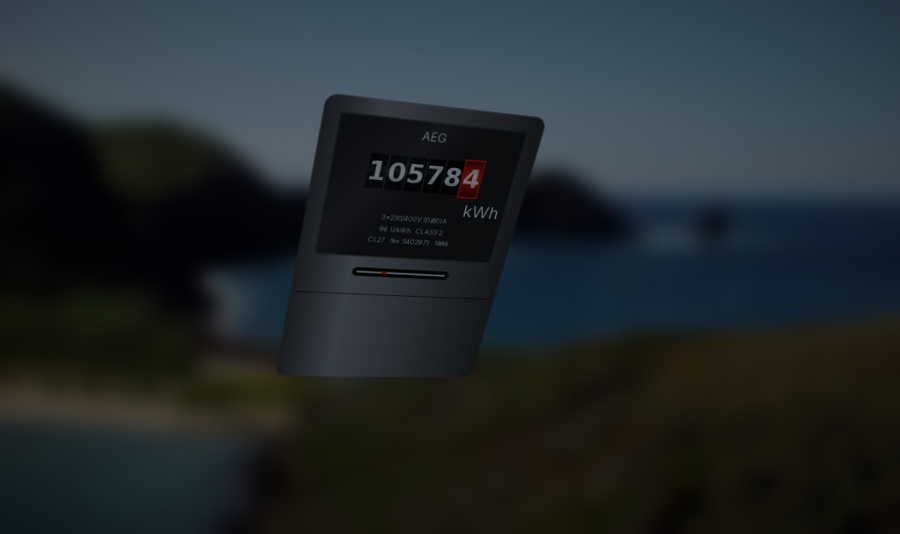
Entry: 10578.4,kWh
